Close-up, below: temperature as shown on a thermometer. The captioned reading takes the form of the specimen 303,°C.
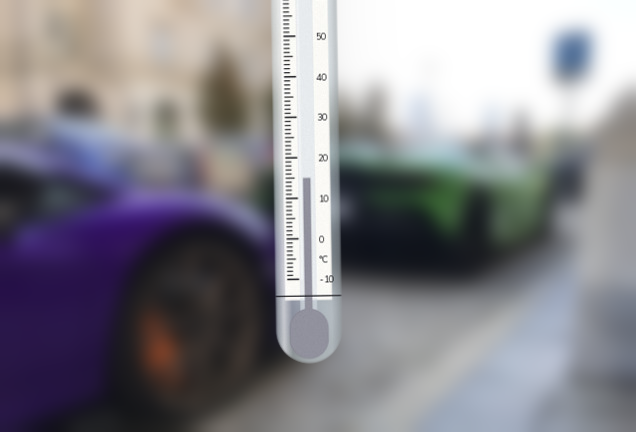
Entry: 15,°C
